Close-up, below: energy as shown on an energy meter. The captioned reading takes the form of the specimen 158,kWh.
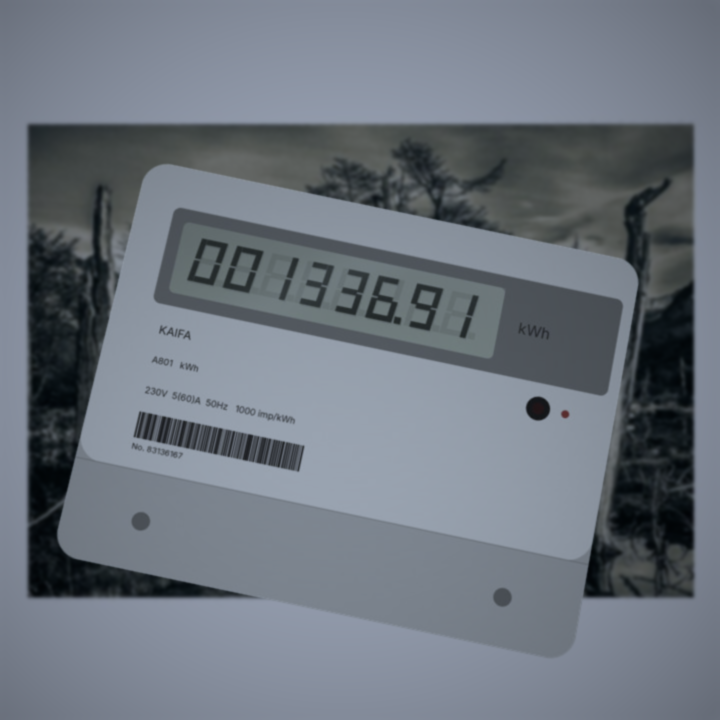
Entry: 1336.91,kWh
